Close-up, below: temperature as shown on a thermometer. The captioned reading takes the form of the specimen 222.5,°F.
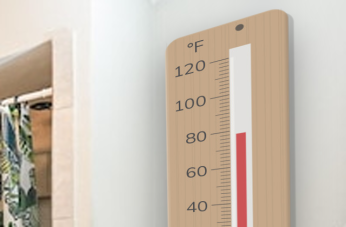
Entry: 78,°F
